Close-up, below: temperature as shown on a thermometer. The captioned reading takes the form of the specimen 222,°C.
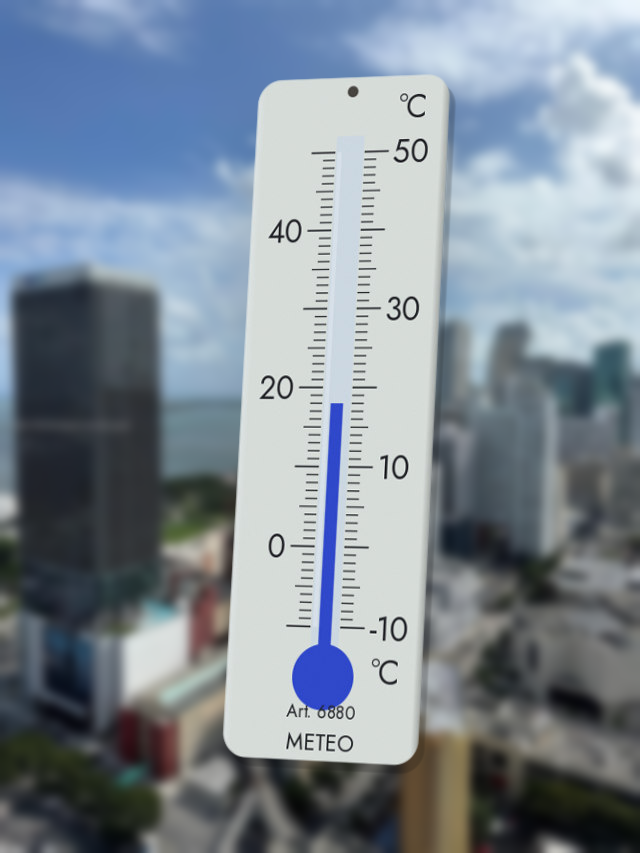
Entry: 18,°C
